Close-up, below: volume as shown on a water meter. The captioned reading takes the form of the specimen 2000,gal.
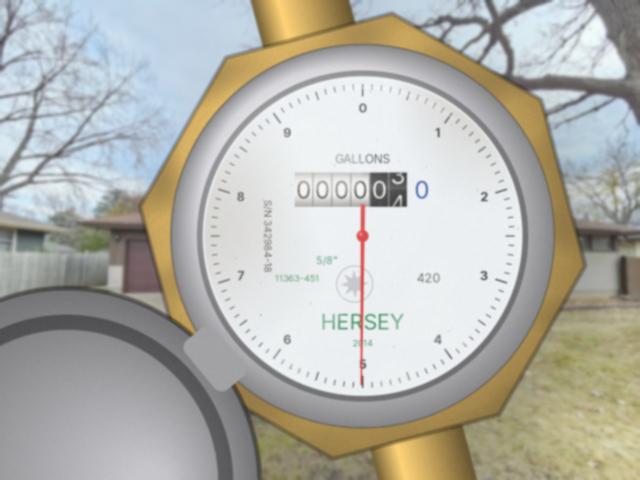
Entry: 35.0,gal
